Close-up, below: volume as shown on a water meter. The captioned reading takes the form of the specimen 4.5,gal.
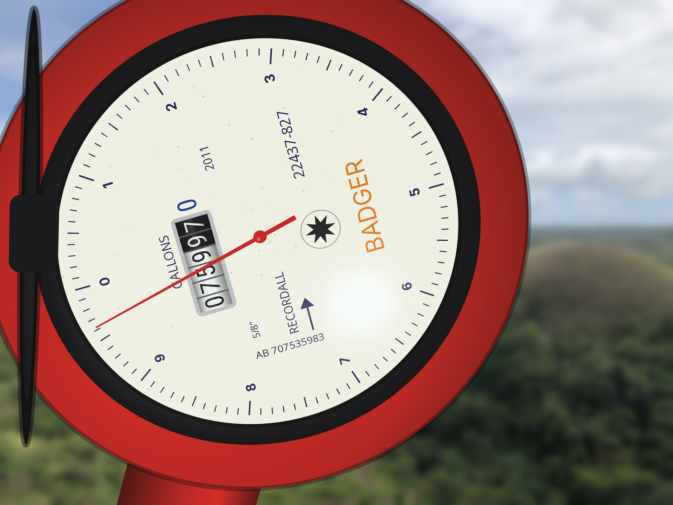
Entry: 759969.6,gal
